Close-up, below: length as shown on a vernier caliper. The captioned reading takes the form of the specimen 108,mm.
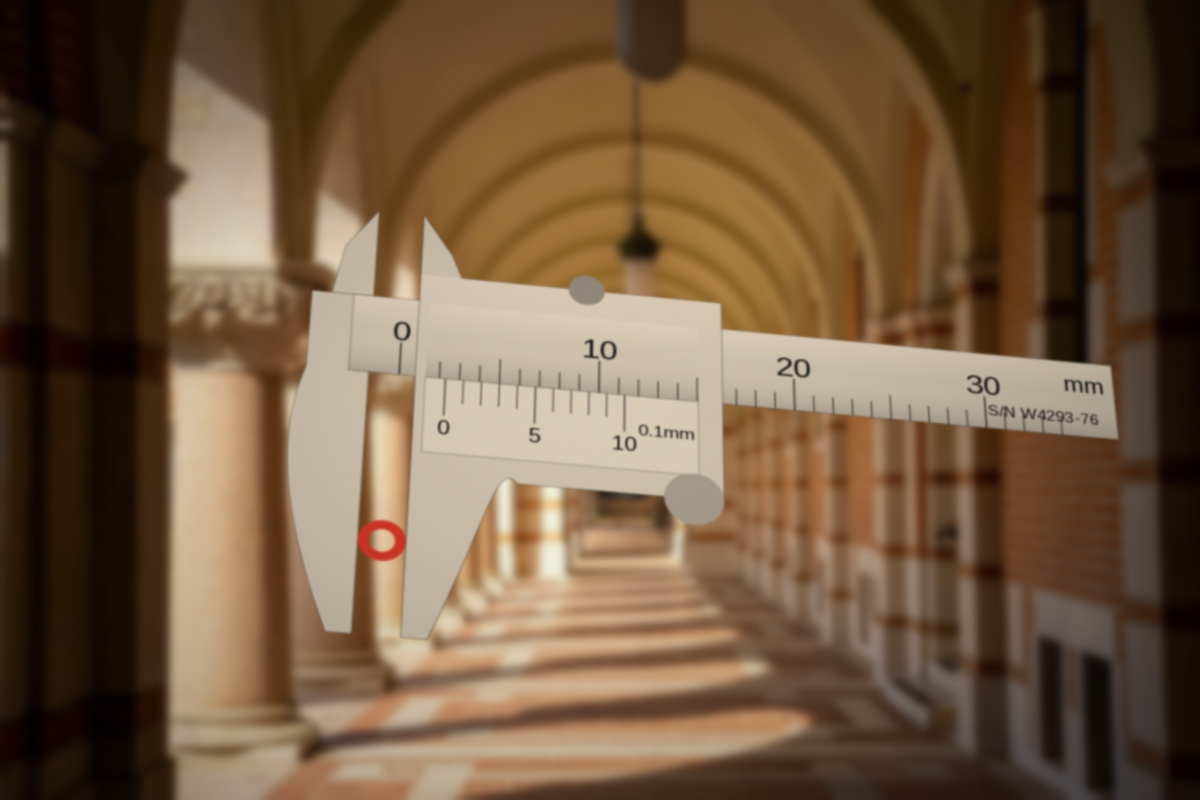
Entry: 2.3,mm
